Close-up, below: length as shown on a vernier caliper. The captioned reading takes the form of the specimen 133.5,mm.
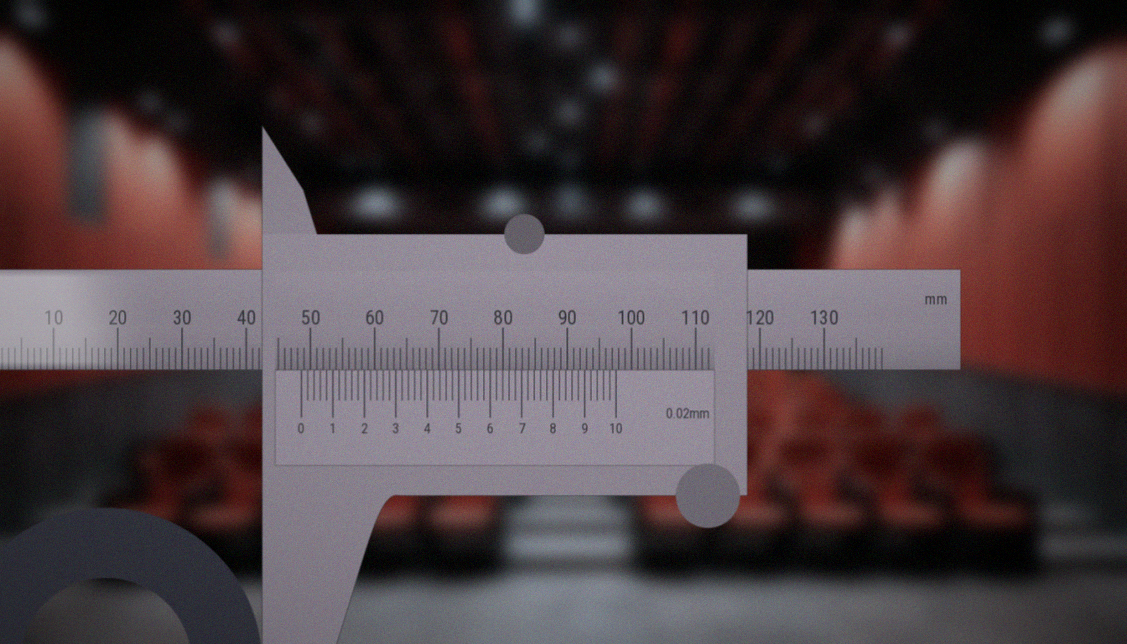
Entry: 48.6,mm
